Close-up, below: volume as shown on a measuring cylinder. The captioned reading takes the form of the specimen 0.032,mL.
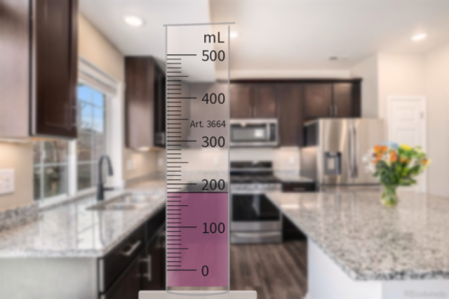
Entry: 180,mL
